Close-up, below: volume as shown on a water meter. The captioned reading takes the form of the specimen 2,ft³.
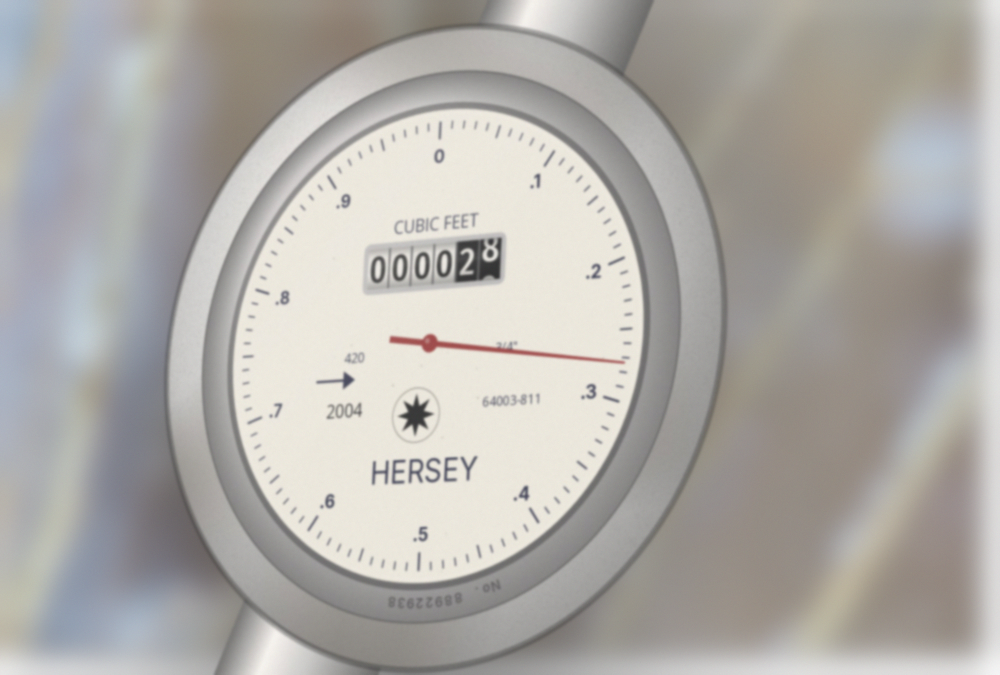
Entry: 28.27,ft³
